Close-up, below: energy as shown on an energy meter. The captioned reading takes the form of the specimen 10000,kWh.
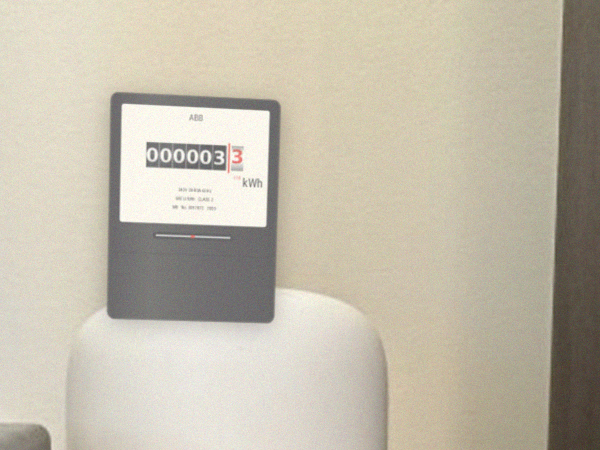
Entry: 3.3,kWh
